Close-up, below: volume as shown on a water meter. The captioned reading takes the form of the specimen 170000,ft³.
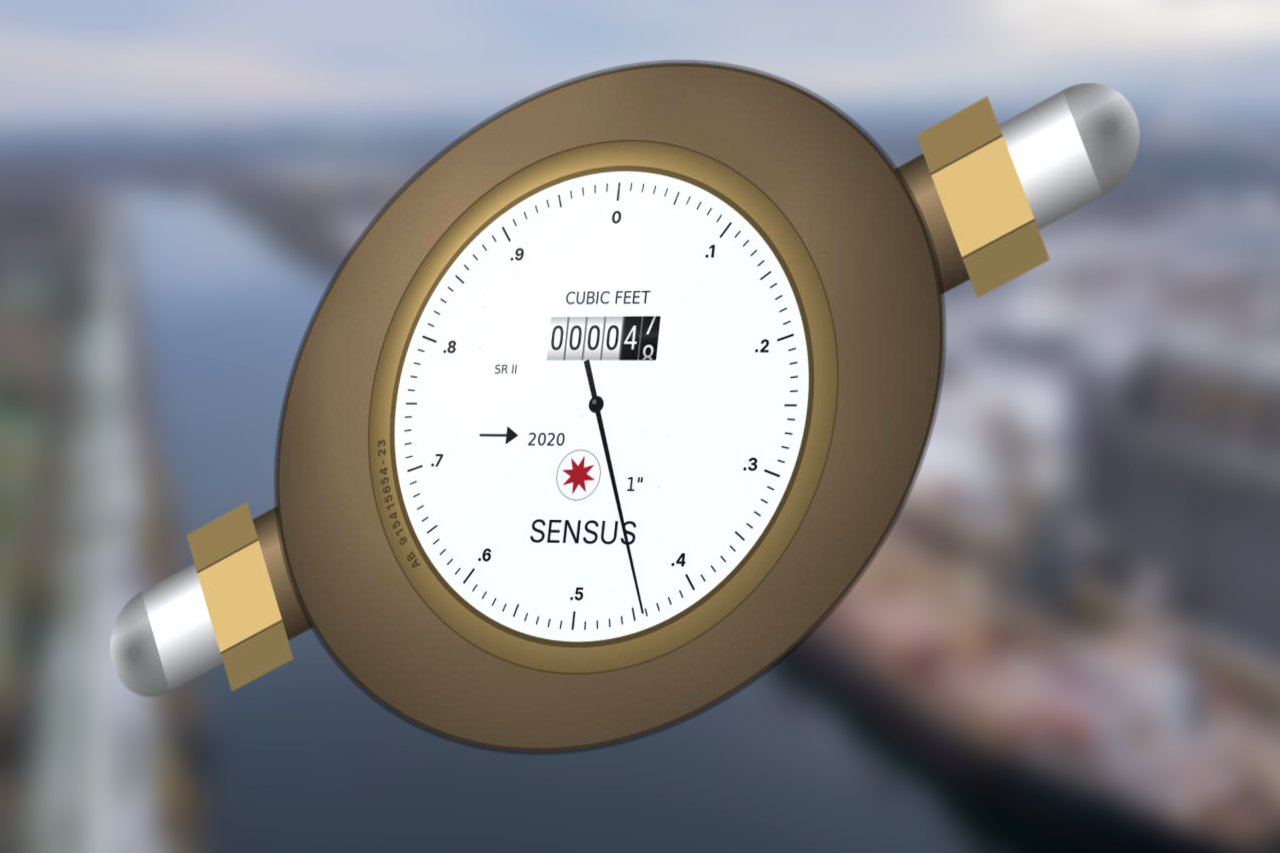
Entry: 47.44,ft³
